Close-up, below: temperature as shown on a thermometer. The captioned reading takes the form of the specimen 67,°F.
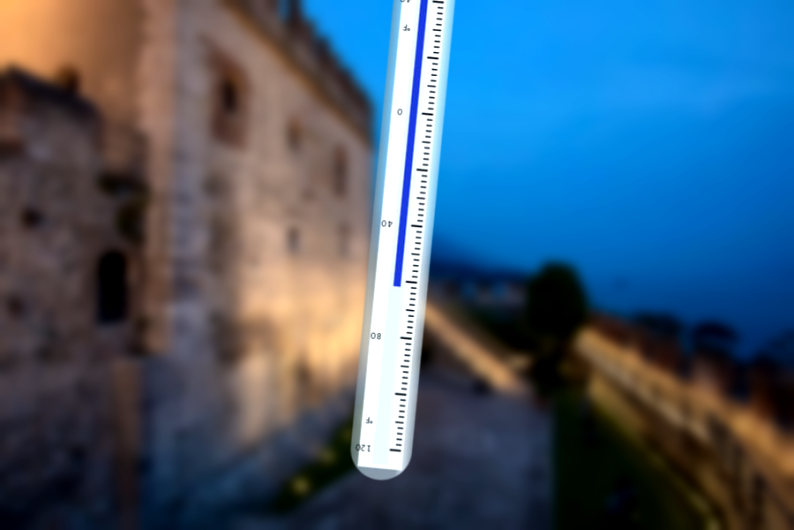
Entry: 62,°F
